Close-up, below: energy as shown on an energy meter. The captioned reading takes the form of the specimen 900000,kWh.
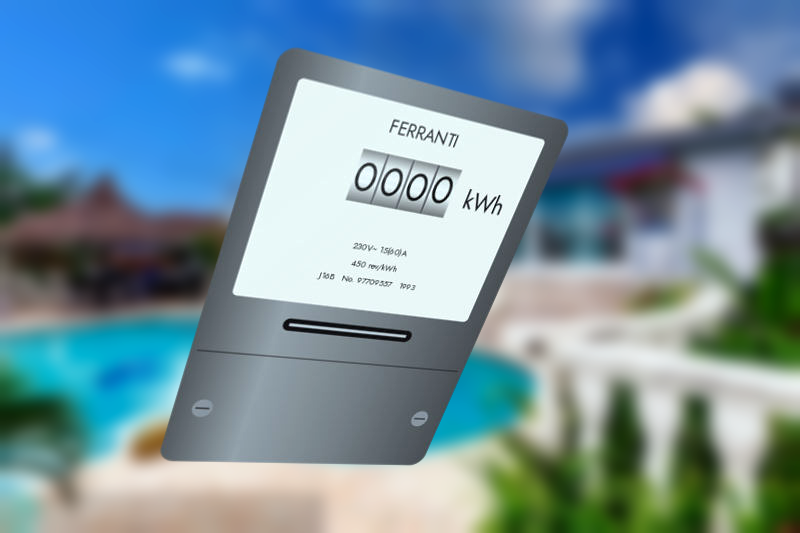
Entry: 0,kWh
